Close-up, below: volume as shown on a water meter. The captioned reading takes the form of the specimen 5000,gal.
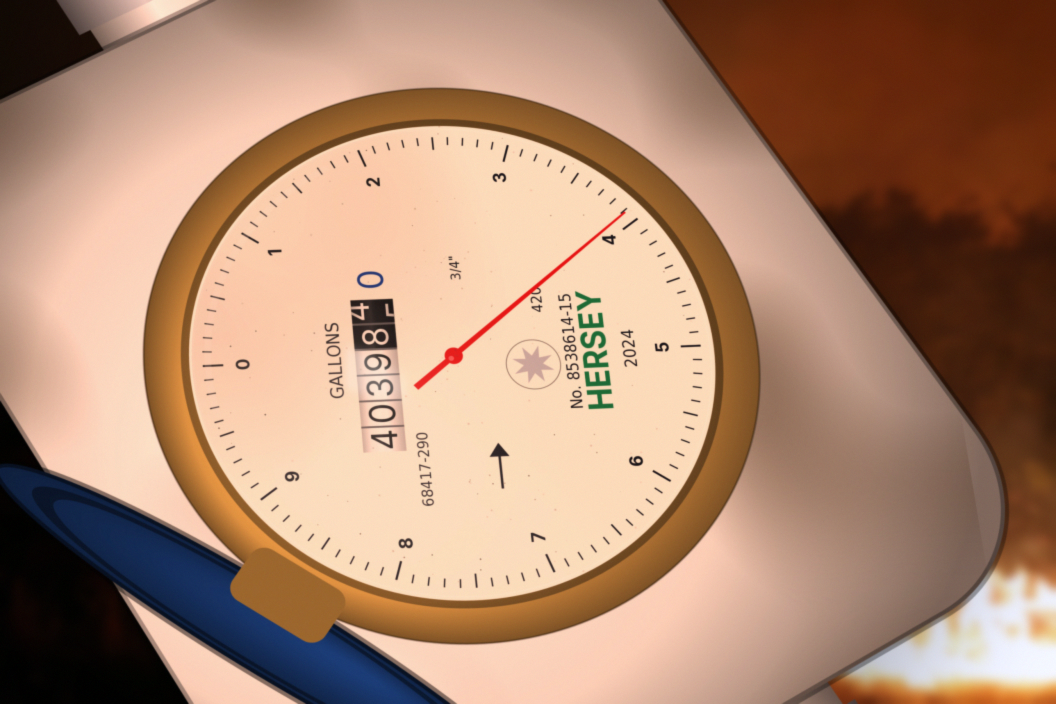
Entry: 4039843.9,gal
